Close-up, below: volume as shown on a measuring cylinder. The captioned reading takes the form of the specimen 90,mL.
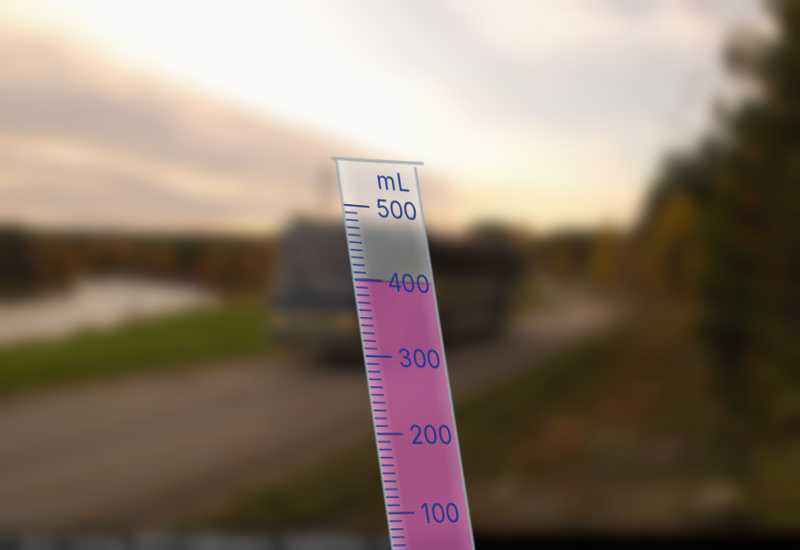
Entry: 400,mL
